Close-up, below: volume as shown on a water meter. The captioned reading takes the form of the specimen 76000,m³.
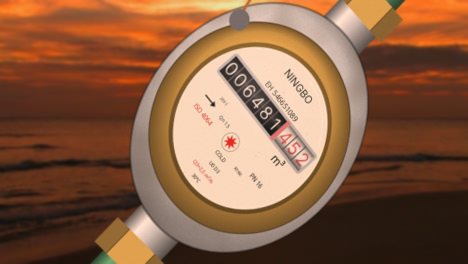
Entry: 6481.452,m³
